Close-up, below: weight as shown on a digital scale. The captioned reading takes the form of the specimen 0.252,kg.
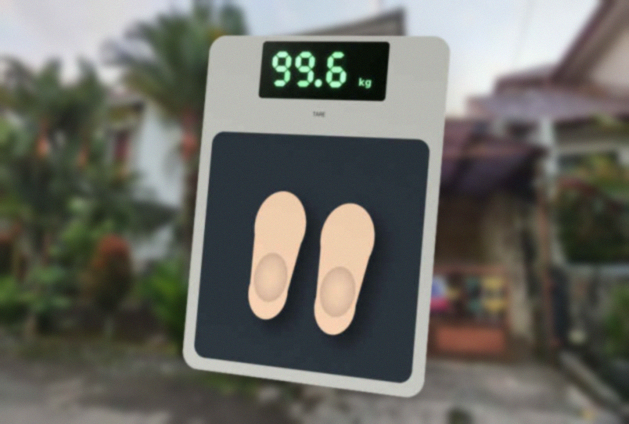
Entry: 99.6,kg
